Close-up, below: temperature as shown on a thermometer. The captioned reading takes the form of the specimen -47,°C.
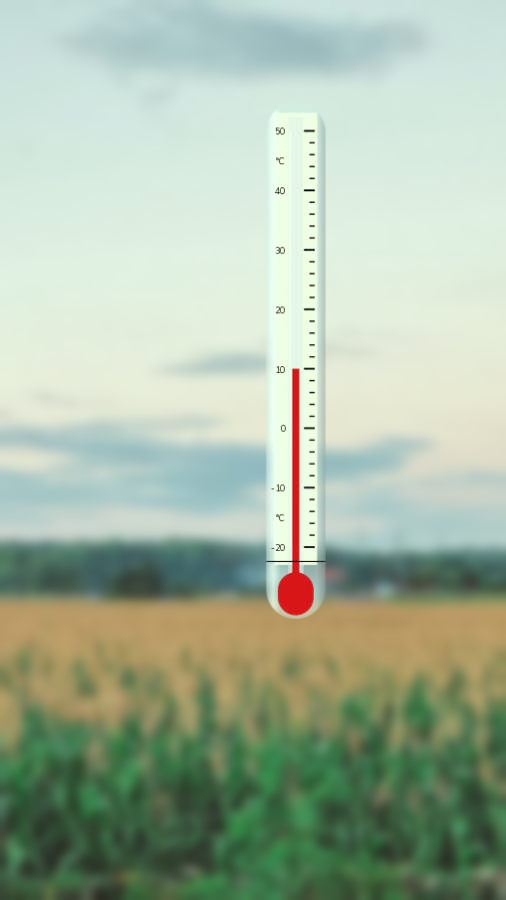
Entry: 10,°C
